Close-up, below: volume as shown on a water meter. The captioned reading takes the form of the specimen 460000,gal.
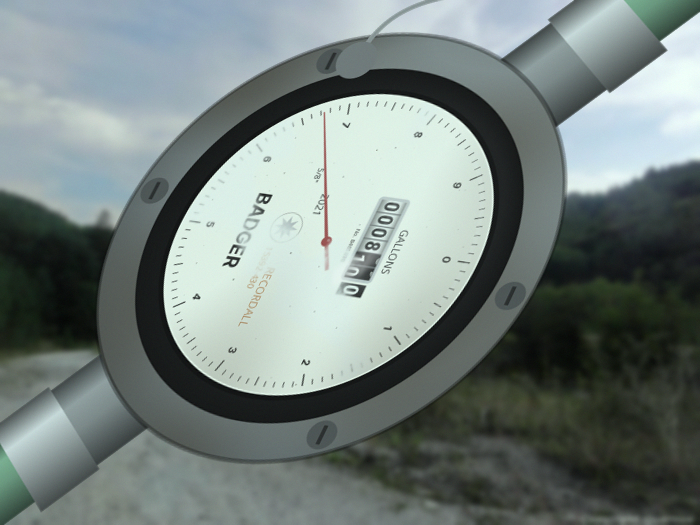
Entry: 8096.7,gal
